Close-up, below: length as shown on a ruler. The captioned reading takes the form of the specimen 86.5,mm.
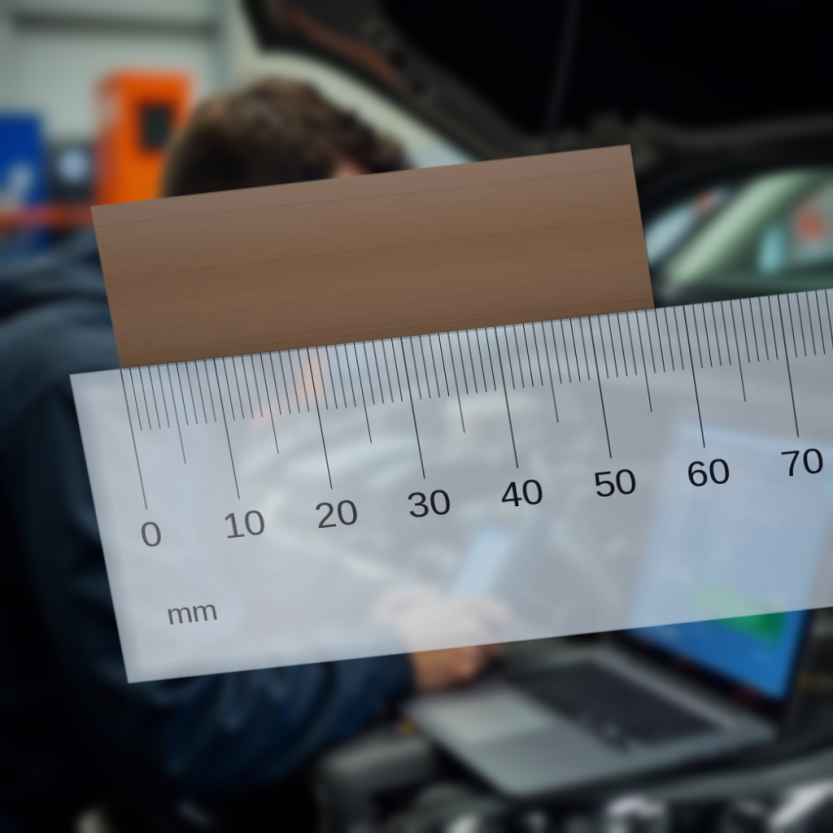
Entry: 57,mm
